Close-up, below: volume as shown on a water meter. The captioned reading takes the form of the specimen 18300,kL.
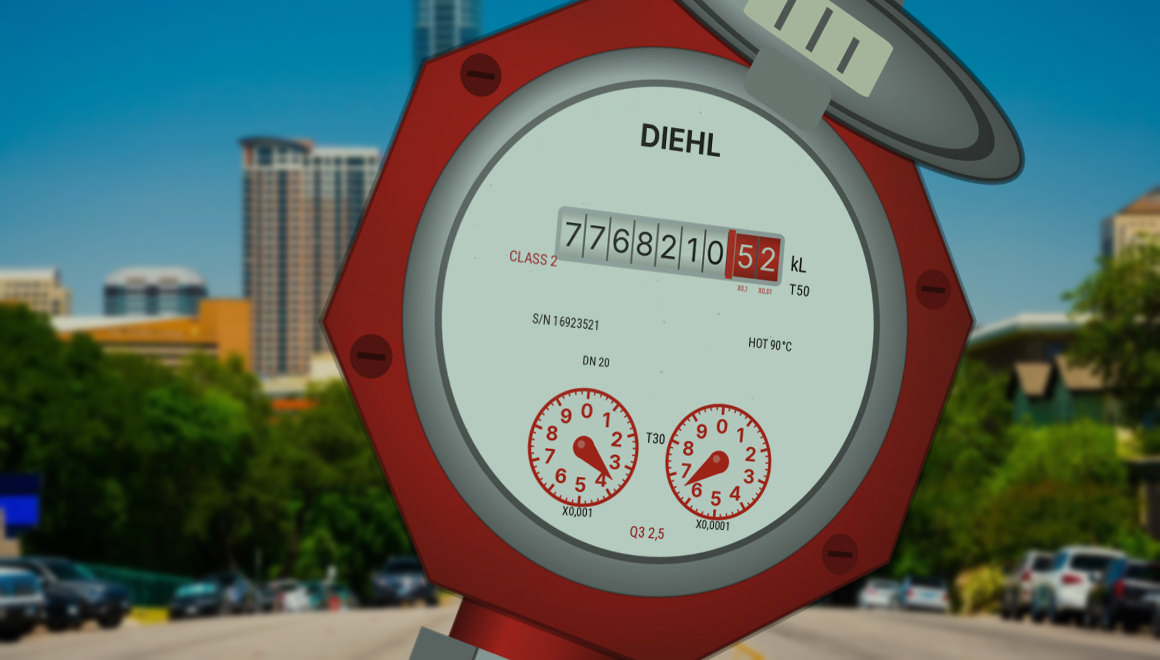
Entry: 7768210.5236,kL
